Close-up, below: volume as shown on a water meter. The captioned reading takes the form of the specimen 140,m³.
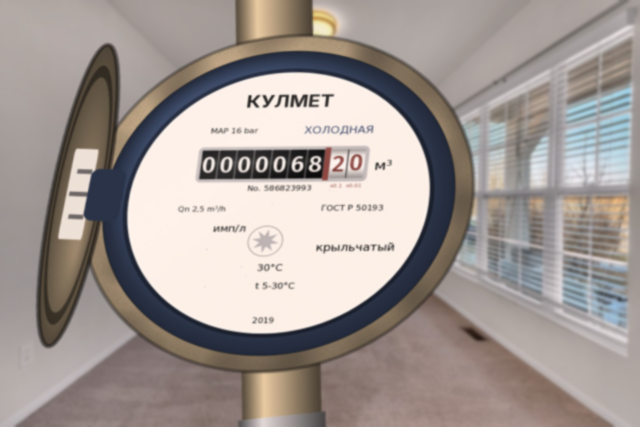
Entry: 68.20,m³
